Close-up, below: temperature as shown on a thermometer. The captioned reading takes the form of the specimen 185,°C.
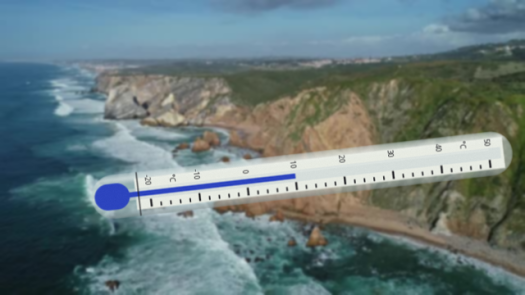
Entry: 10,°C
